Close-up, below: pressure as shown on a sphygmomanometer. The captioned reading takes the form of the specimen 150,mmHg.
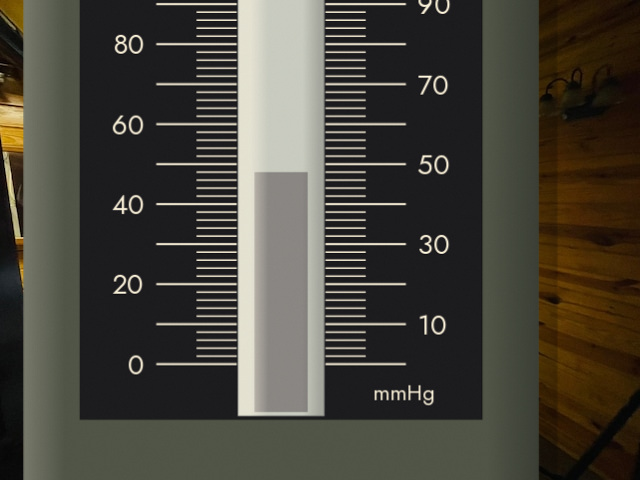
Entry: 48,mmHg
